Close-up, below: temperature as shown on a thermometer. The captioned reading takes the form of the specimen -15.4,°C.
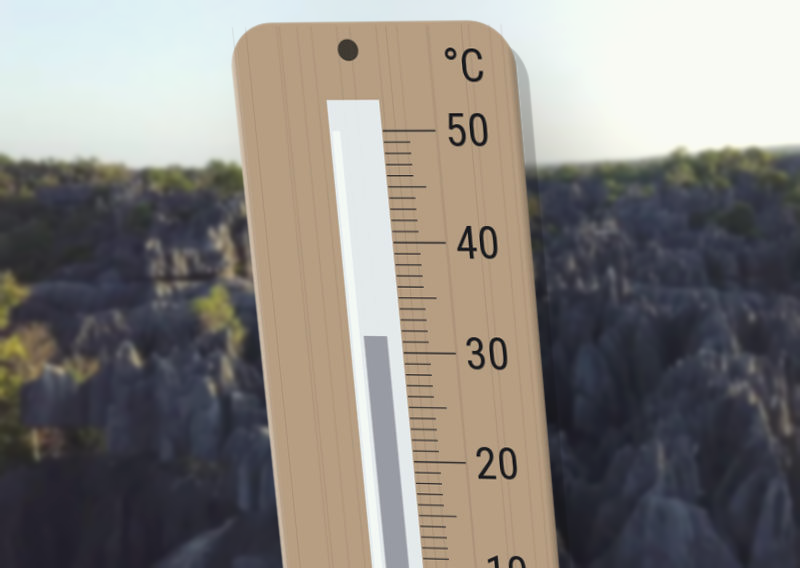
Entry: 31.5,°C
